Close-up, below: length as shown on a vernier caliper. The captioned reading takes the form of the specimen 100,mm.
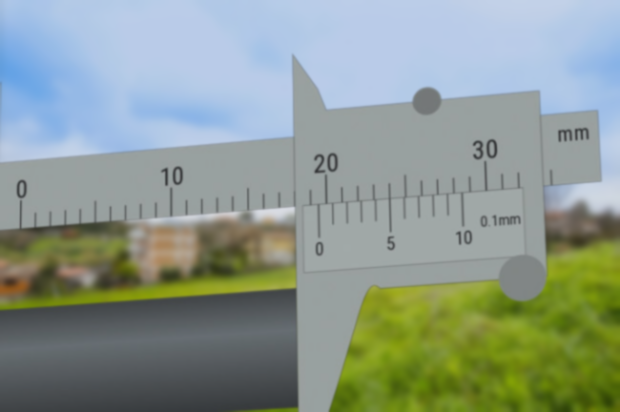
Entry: 19.5,mm
